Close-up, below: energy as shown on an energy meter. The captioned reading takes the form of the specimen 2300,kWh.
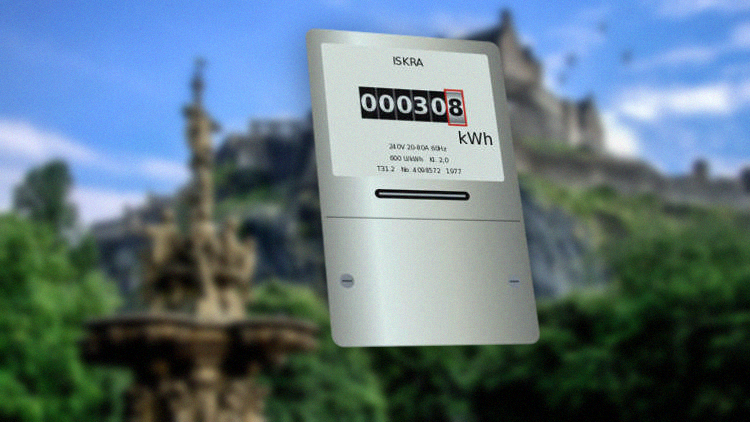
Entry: 30.8,kWh
